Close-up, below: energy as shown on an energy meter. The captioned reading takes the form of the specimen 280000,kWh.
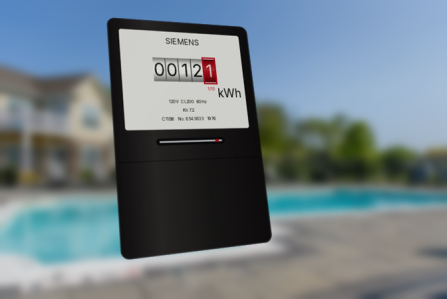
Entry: 12.1,kWh
